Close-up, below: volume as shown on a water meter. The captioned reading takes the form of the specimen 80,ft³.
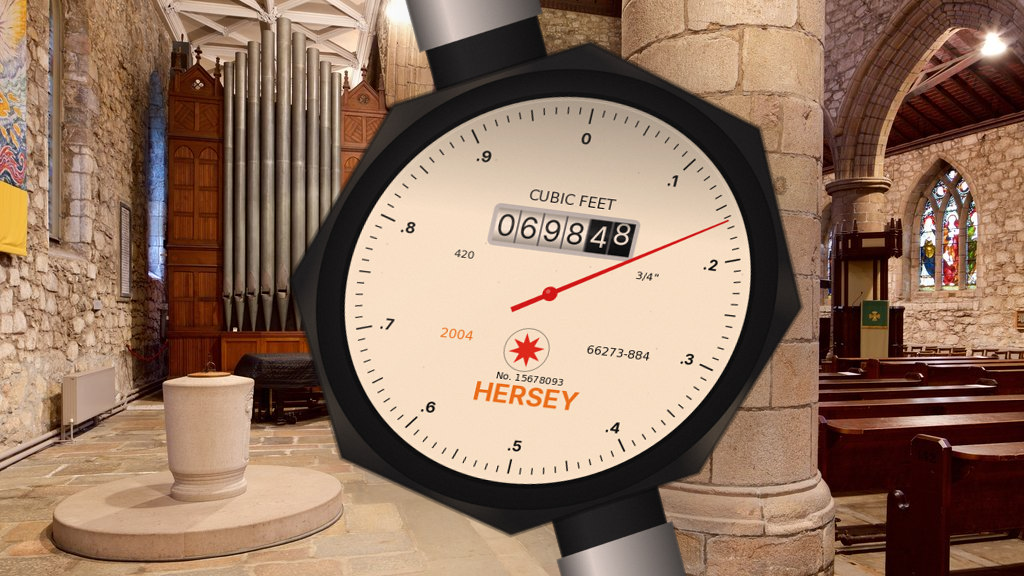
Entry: 69848.16,ft³
